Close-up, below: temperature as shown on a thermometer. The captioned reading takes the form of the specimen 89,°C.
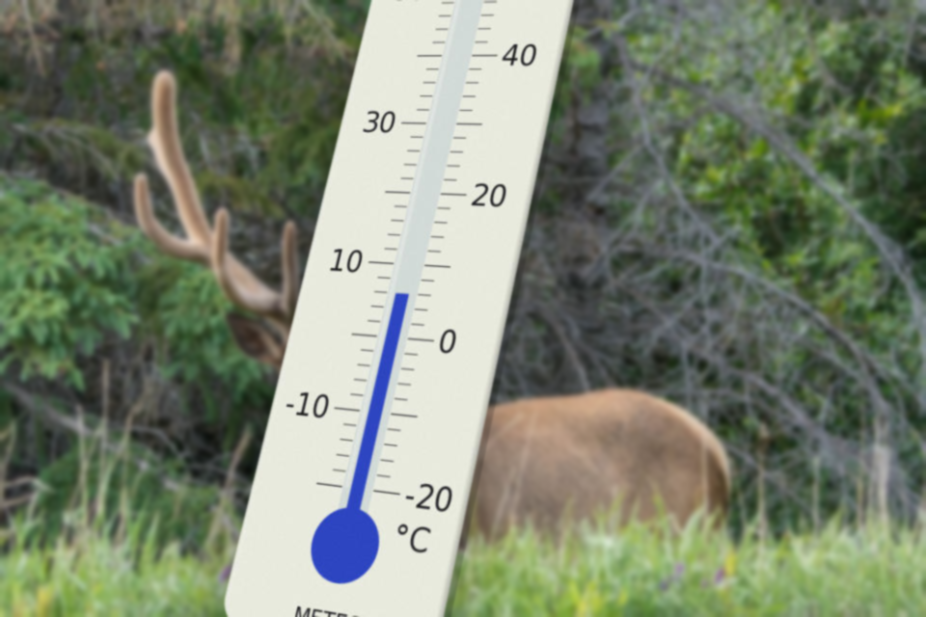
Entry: 6,°C
